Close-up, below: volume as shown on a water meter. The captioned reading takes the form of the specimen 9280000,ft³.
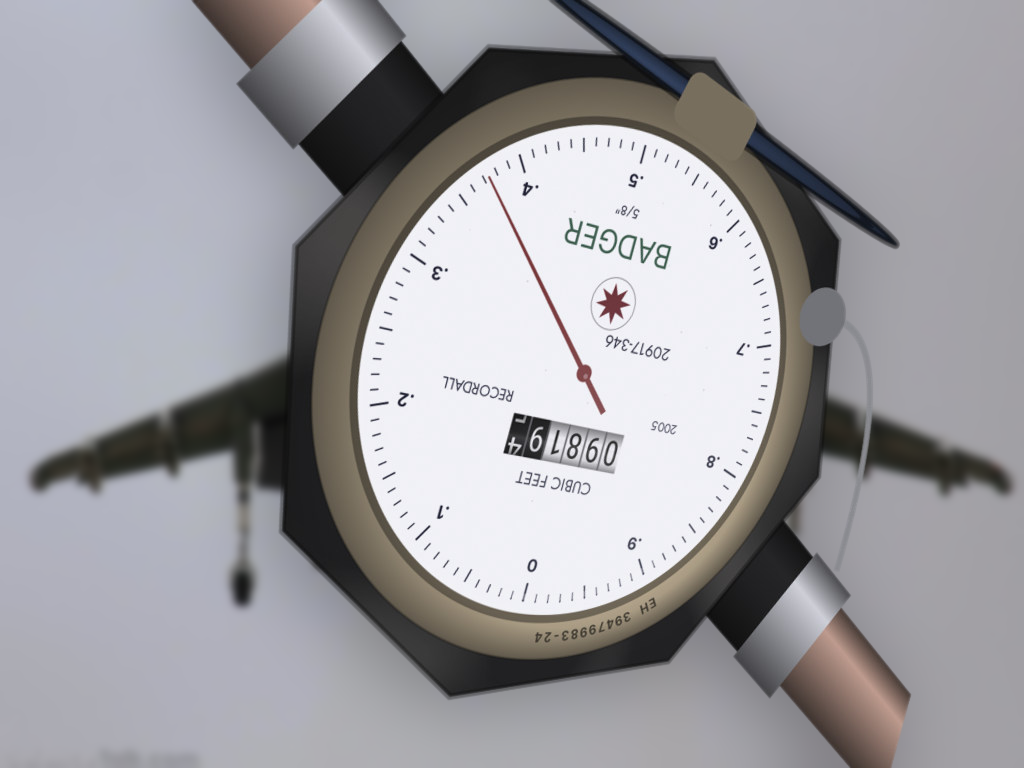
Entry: 98194.37,ft³
